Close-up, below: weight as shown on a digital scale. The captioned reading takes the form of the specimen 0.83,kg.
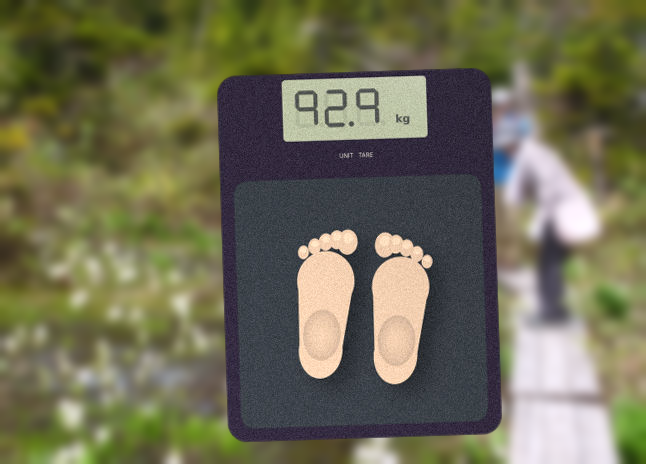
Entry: 92.9,kg
